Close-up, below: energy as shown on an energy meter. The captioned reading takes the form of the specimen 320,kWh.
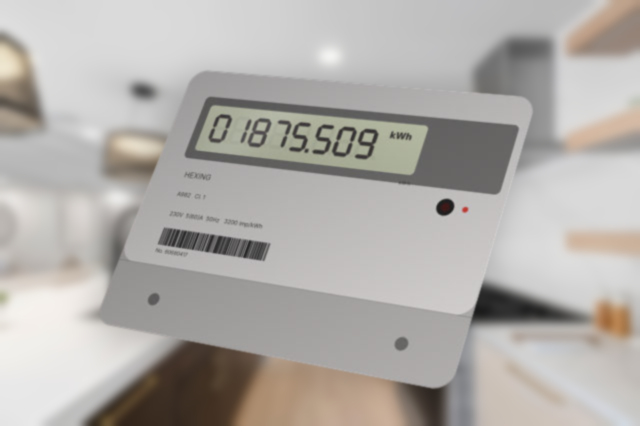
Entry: 1875.509,kWh
